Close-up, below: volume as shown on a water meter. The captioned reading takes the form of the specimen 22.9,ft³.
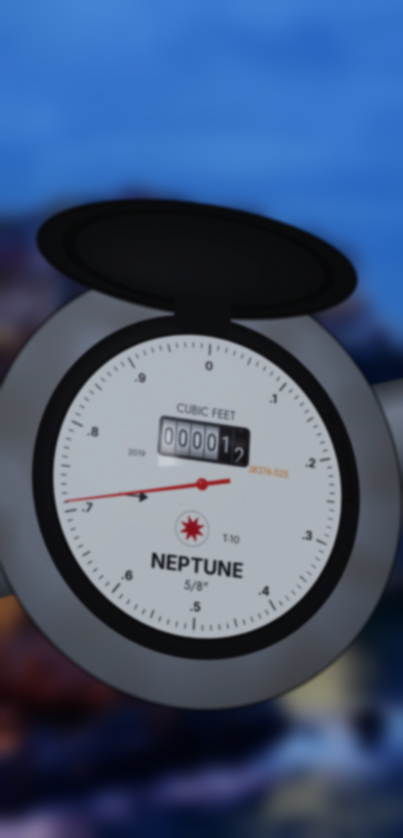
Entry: 11.71,ft³
